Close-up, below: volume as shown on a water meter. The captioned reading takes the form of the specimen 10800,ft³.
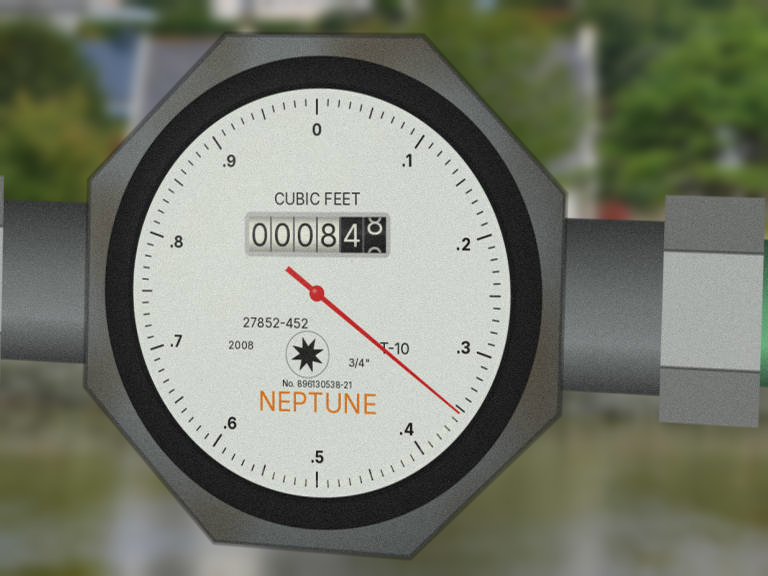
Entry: 848.35,ft³
